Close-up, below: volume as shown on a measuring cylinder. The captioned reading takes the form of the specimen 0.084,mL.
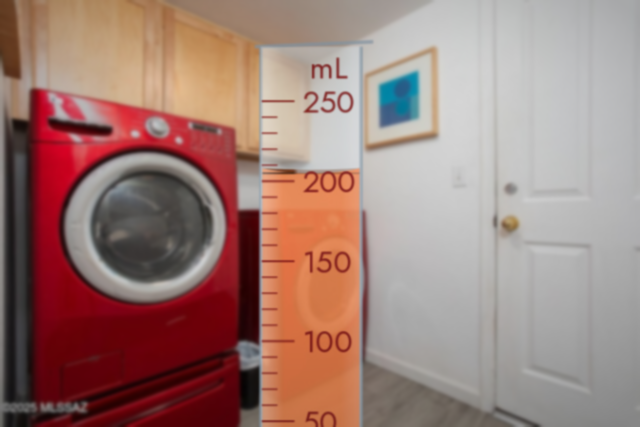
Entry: 205,mL
